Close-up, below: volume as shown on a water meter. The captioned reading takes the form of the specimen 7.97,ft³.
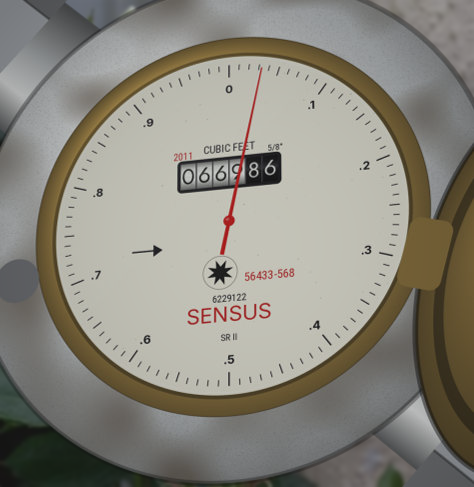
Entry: 66986.03,ft³
